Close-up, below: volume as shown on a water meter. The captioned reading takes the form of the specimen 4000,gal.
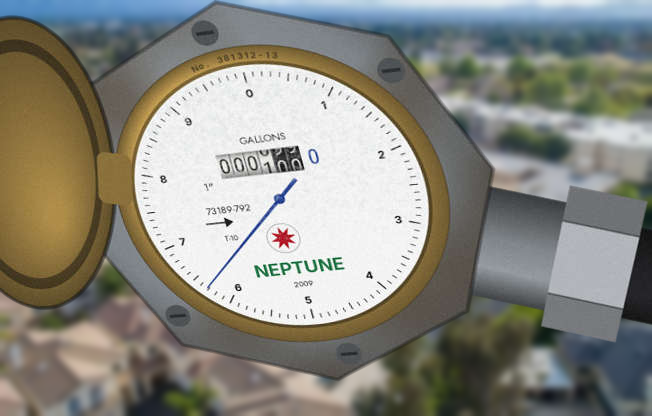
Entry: 996.3,gal
